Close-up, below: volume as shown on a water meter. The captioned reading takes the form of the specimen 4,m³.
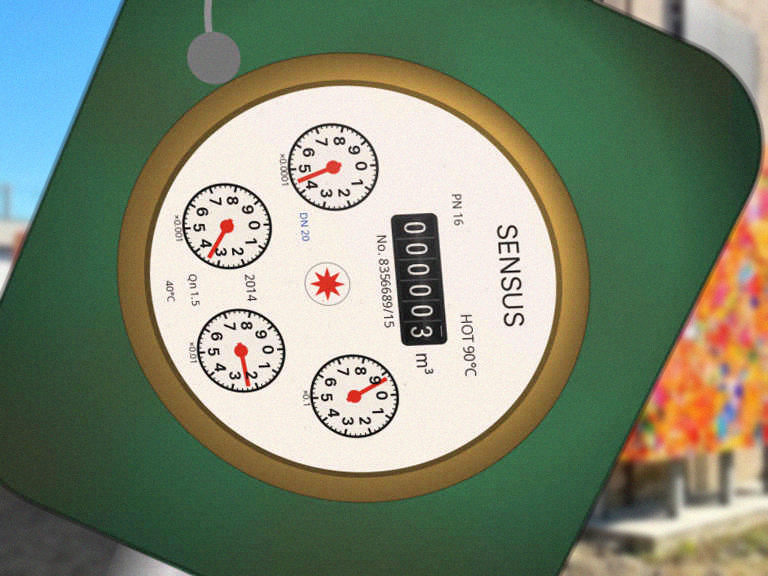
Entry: 2.9234,m³
